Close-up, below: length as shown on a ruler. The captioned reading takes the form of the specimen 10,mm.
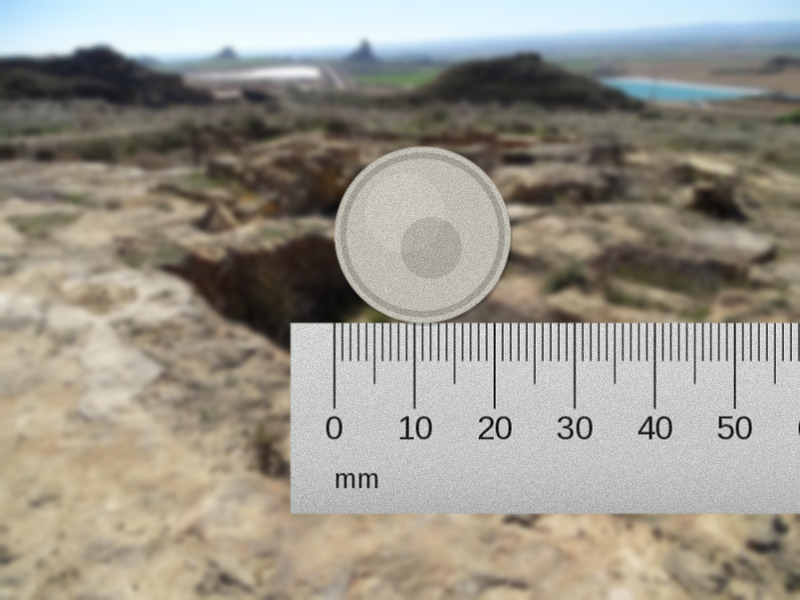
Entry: 22,mm
